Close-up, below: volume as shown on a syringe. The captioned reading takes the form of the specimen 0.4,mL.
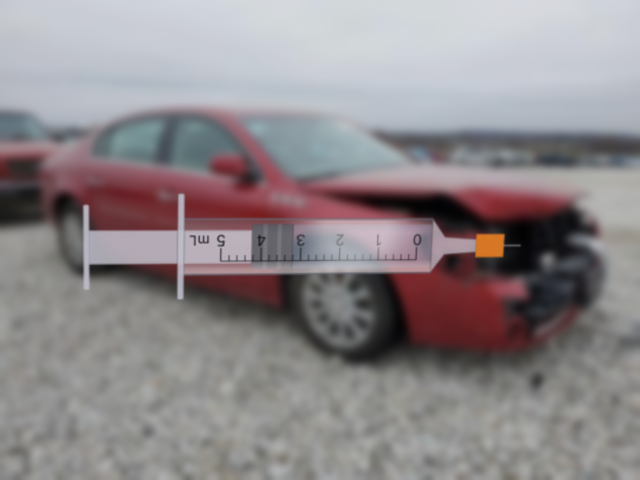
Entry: 3.2,mL
